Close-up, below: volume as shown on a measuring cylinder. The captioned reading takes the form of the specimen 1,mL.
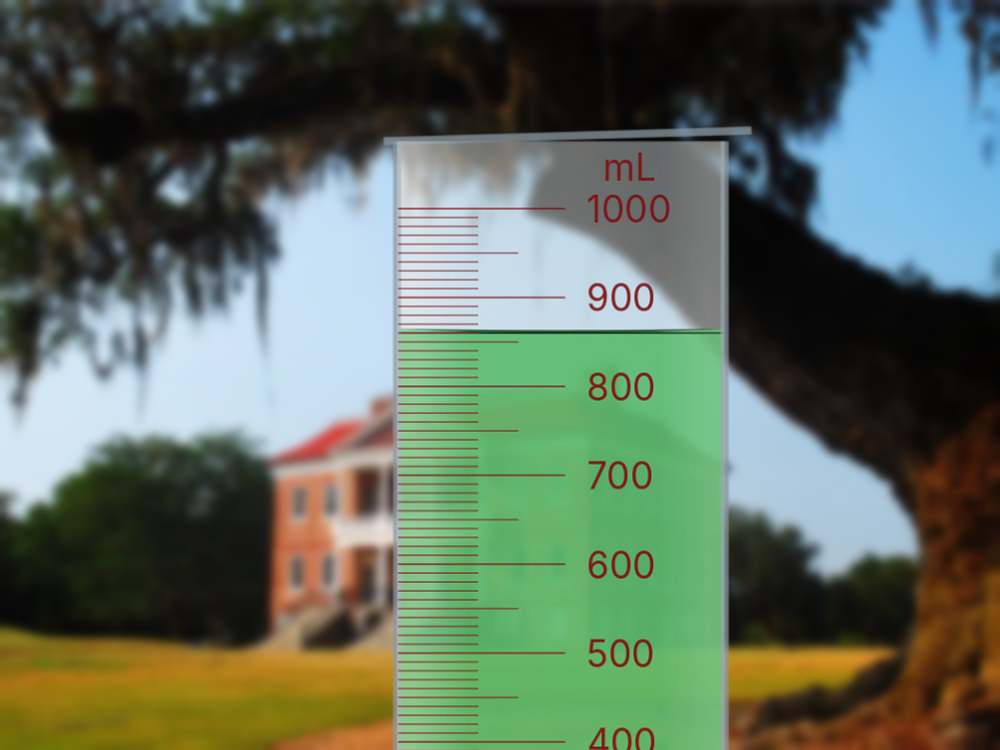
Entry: 860,mL
